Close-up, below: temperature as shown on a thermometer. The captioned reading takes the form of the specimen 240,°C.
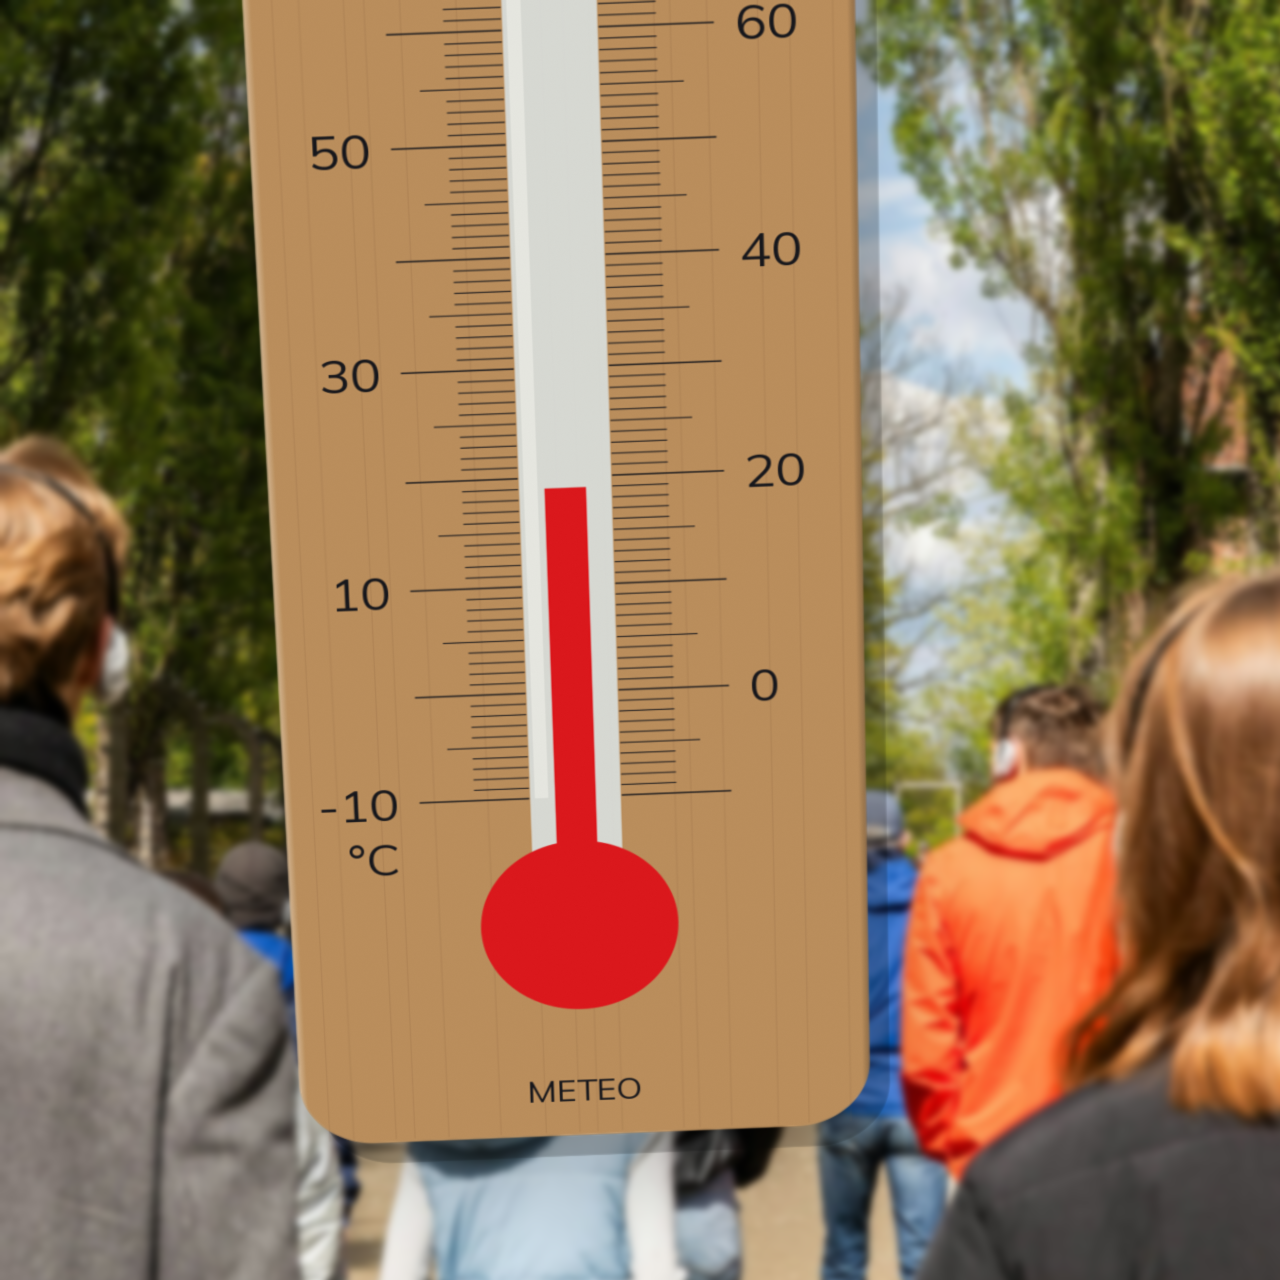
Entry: 19,°C
